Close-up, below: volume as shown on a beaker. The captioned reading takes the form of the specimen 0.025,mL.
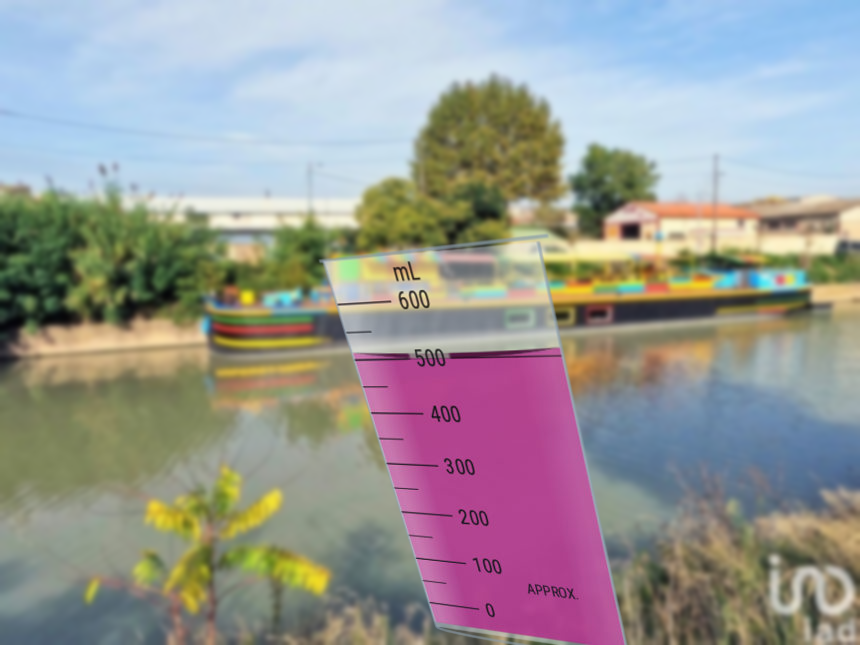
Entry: 500,mL
